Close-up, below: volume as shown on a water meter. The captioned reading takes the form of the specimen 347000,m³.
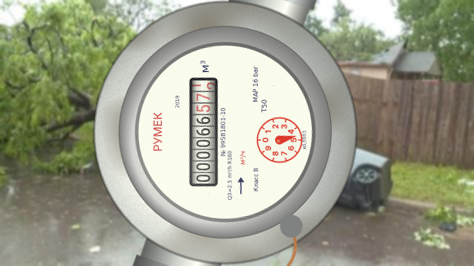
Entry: 66.5714,m³
